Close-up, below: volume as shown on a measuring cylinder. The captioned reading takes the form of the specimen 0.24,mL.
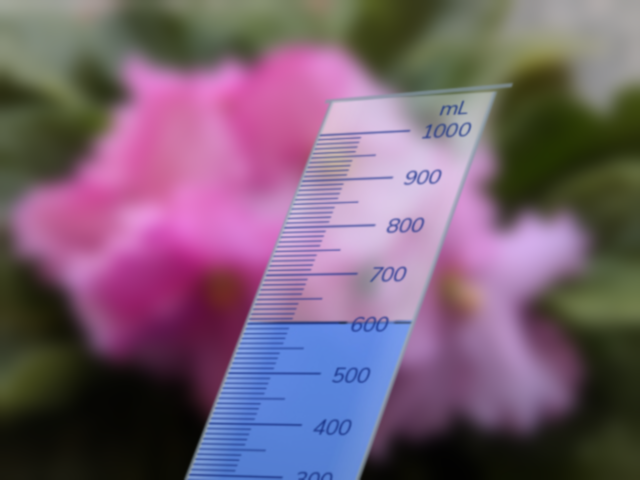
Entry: 600,mL
